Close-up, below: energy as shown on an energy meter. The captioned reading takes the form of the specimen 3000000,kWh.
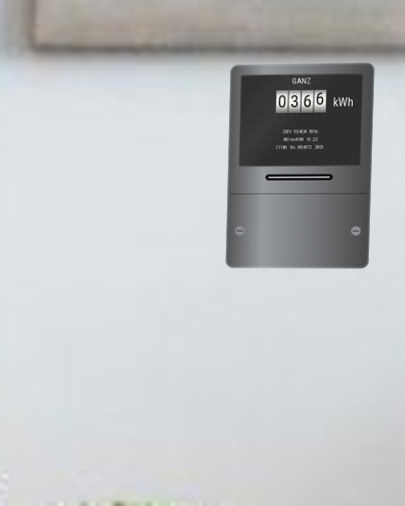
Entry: 366,kWh
